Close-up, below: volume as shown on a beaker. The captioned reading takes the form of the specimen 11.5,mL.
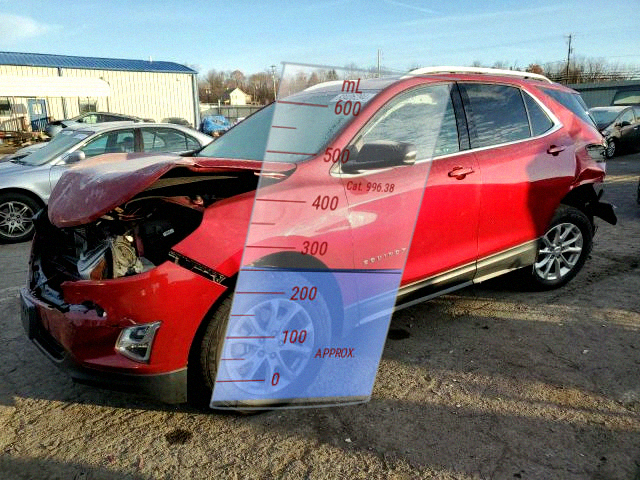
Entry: 250,mL
